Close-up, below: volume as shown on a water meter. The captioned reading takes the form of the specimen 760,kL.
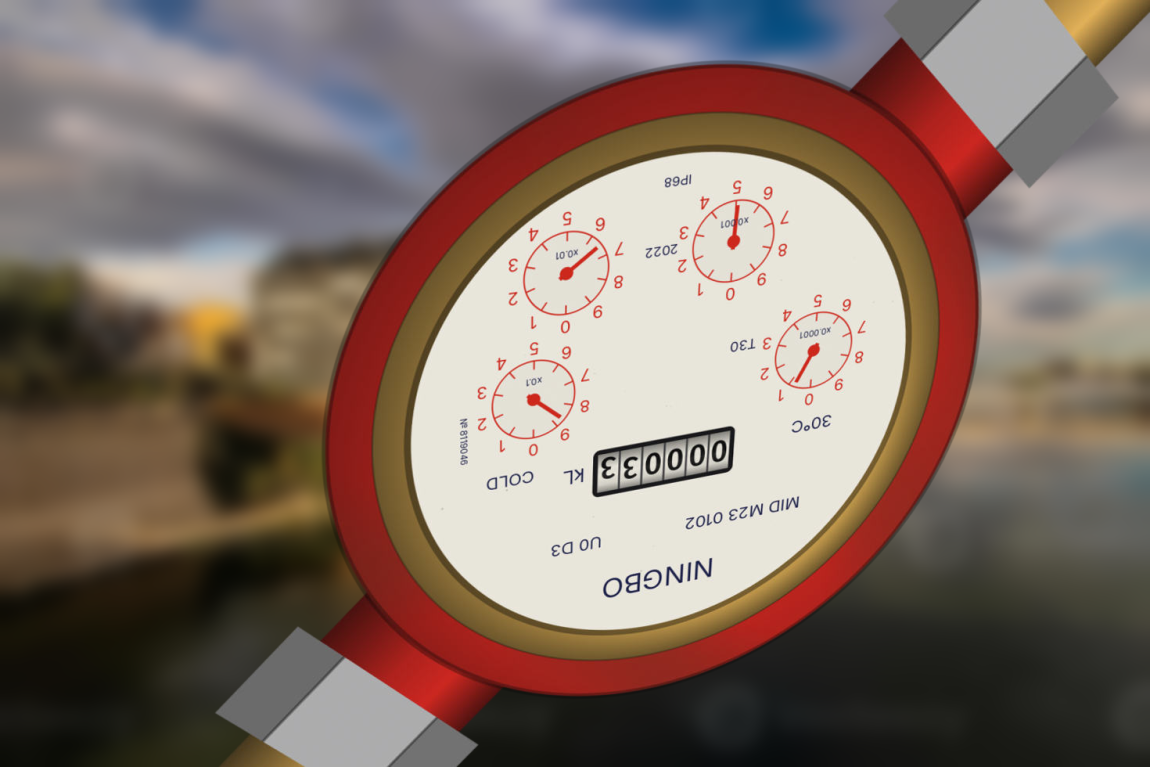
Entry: 32.8650,kL
